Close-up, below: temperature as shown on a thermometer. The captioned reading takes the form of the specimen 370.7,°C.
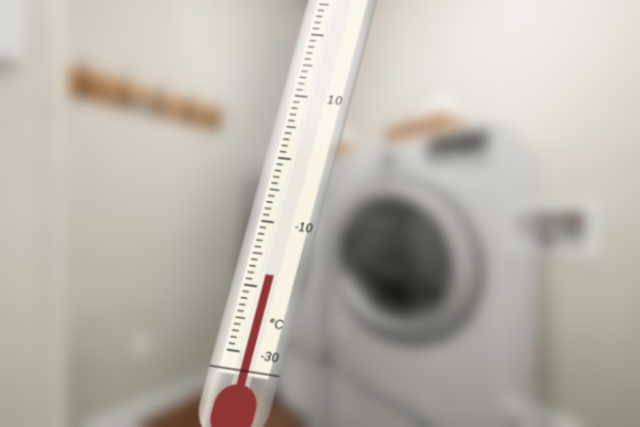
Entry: -18,°C
